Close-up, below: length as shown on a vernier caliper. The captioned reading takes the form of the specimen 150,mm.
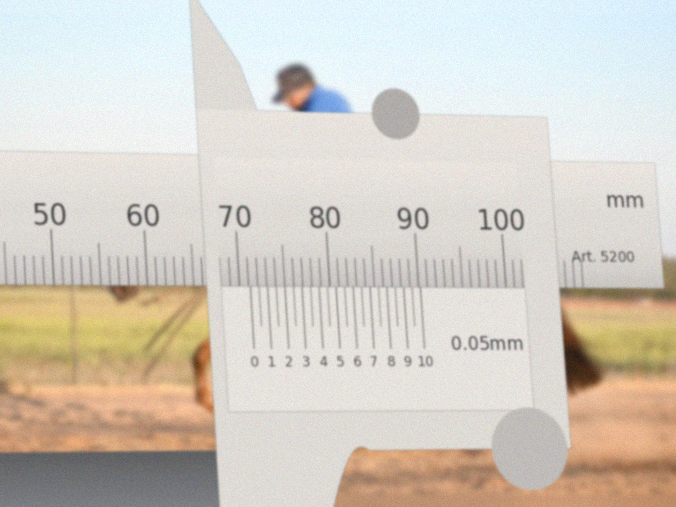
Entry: 71.2,mm
